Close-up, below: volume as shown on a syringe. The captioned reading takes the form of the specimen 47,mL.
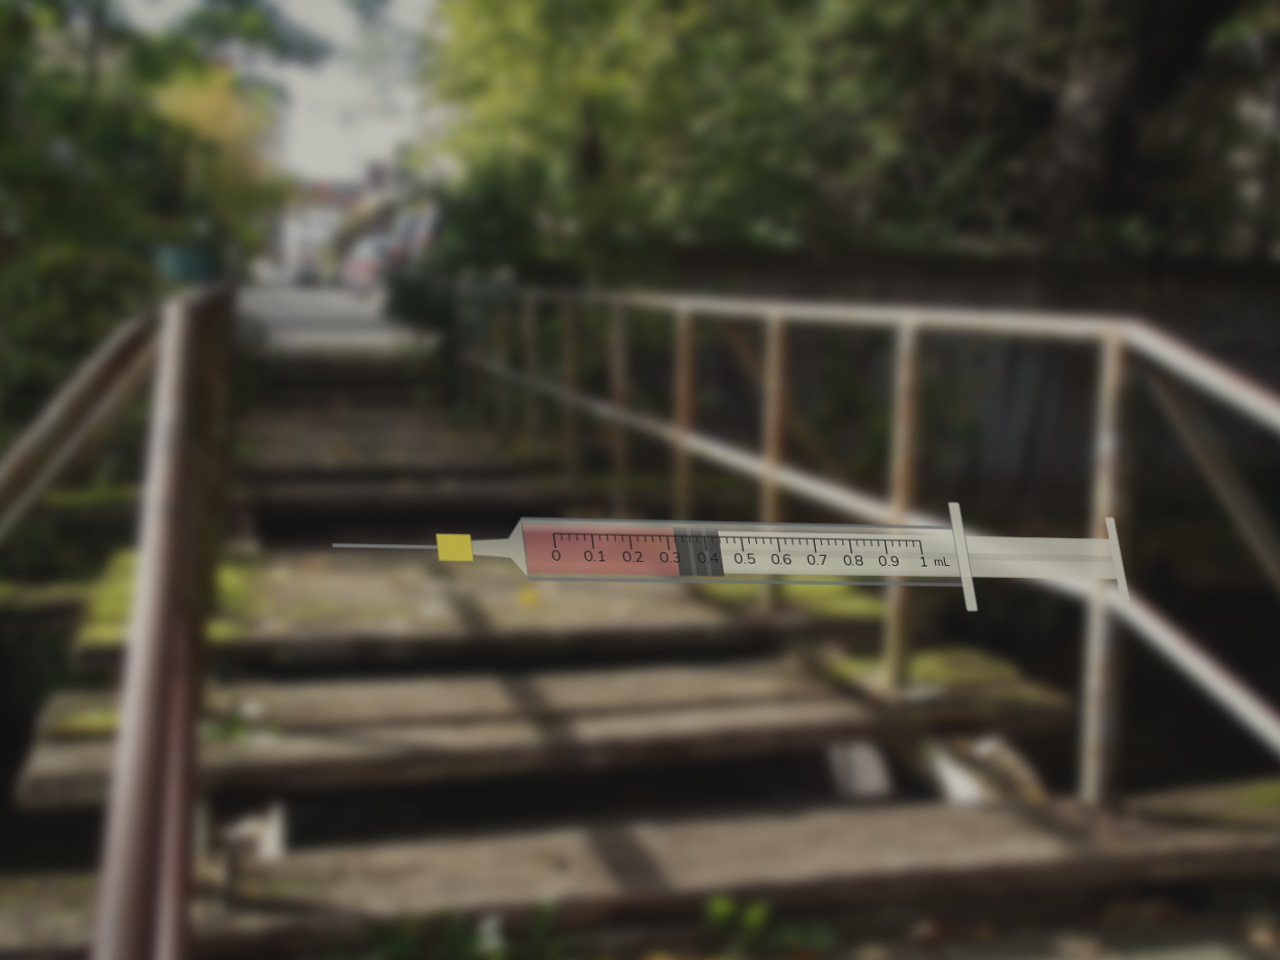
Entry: 0.32,mL
